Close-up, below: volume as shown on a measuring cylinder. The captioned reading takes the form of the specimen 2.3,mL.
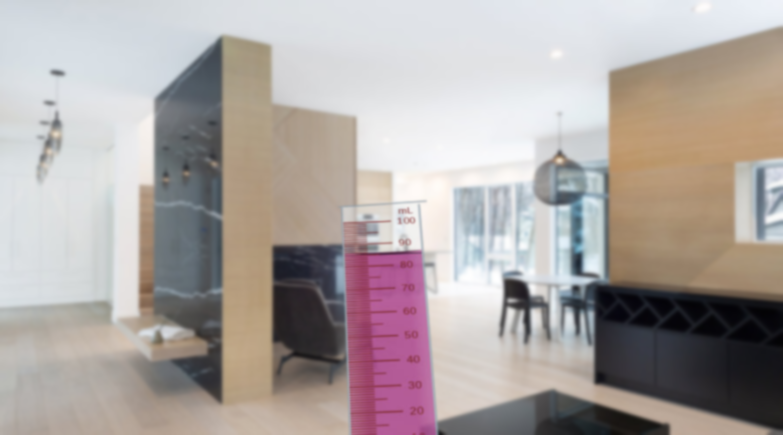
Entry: 85,mL
